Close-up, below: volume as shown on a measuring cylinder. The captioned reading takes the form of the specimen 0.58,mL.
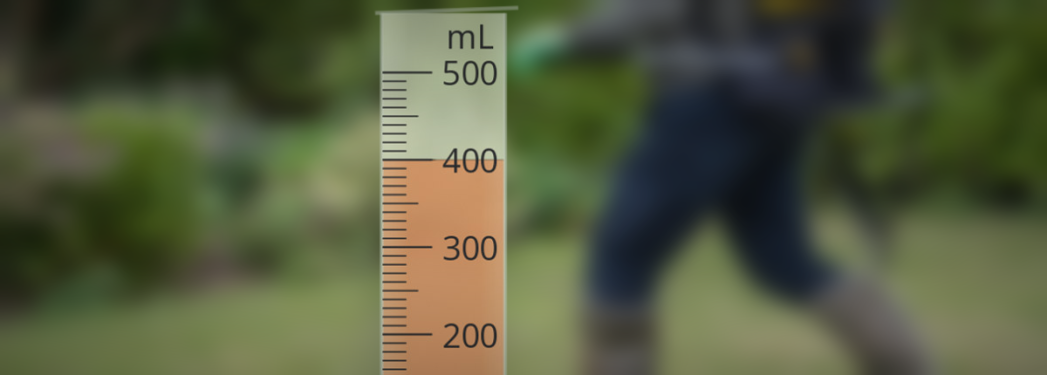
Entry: 400,mL
